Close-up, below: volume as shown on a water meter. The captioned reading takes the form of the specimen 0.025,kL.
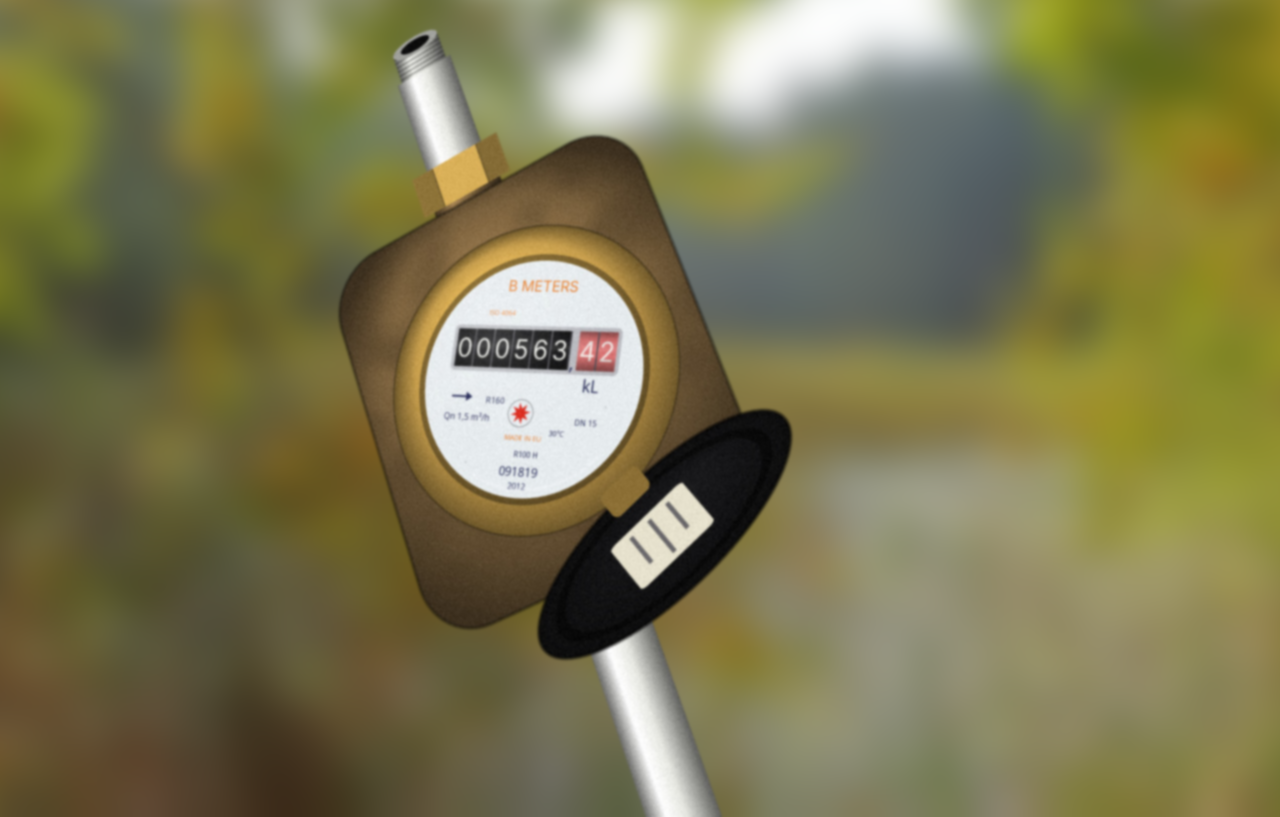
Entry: 563.42,kL
